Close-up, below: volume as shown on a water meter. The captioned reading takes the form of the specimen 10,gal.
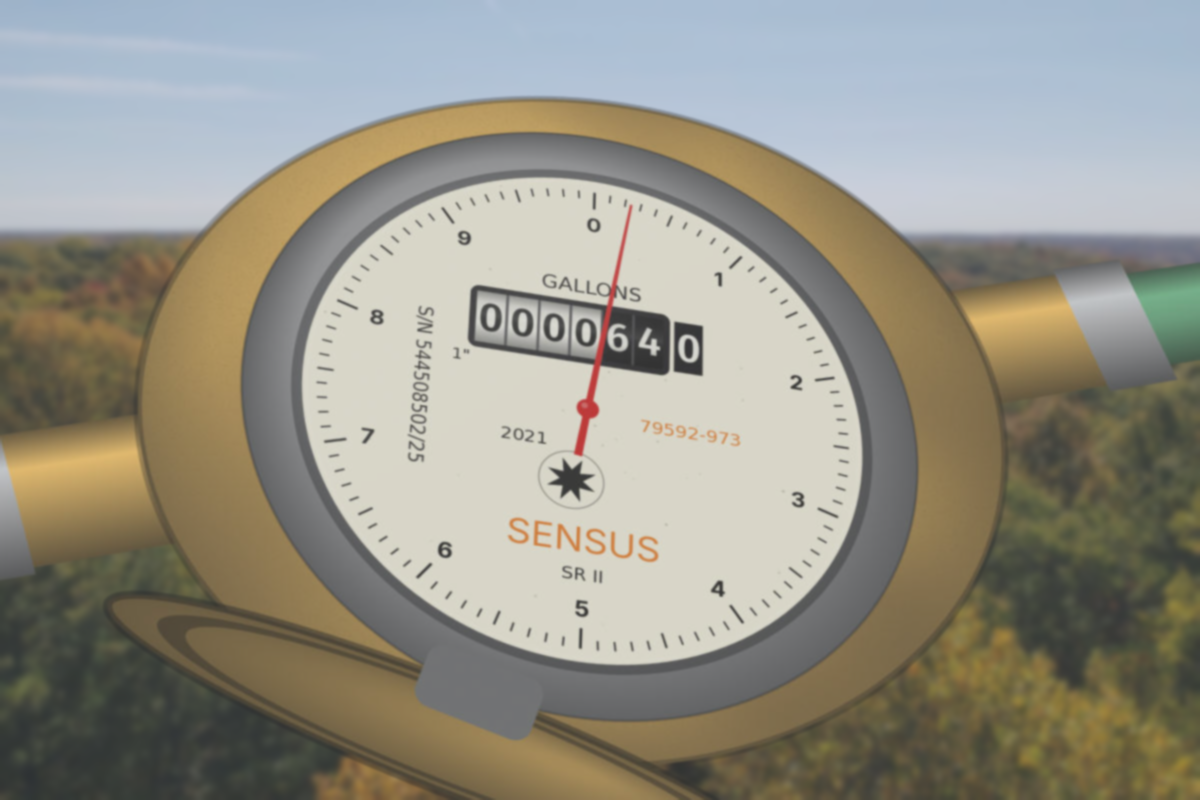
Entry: 640.2,gal
